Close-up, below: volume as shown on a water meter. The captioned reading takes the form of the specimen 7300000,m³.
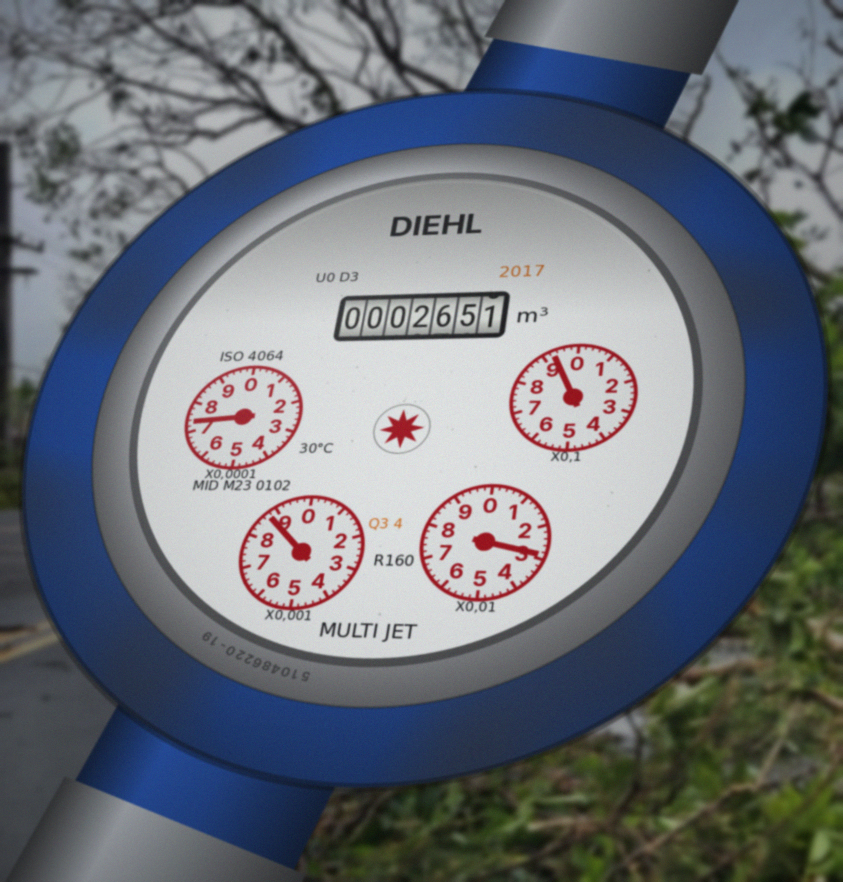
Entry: 2650.9287,m³
